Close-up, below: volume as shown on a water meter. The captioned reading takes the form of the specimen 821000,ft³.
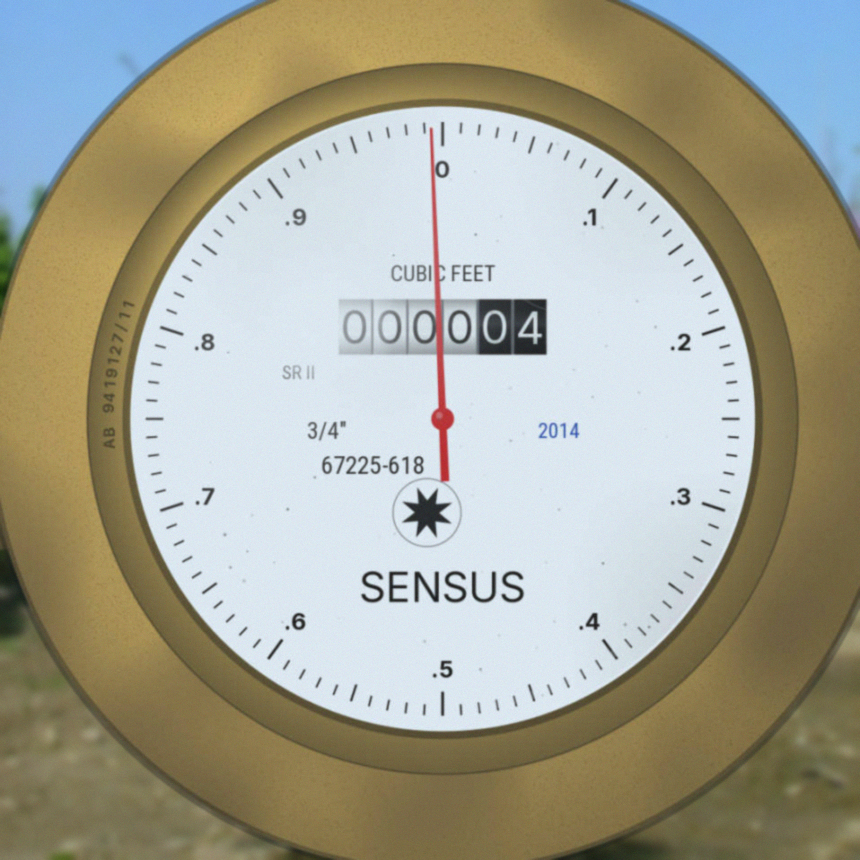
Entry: 3.99,ft³
